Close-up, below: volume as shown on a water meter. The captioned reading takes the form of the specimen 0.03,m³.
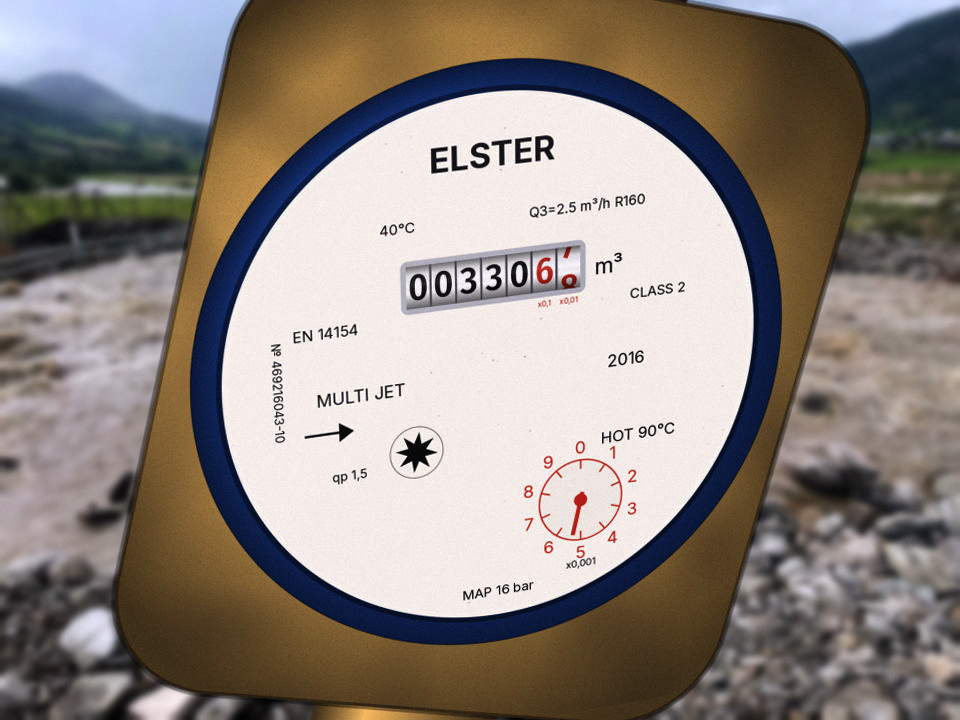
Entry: 330.675,m³
